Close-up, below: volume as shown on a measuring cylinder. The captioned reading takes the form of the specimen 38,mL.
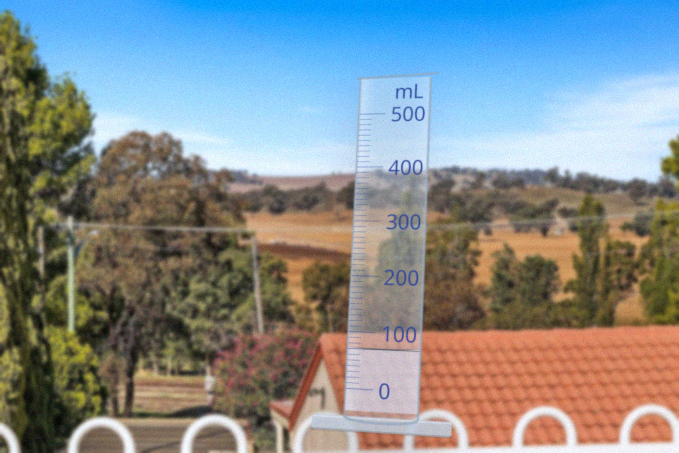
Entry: 70,mL
